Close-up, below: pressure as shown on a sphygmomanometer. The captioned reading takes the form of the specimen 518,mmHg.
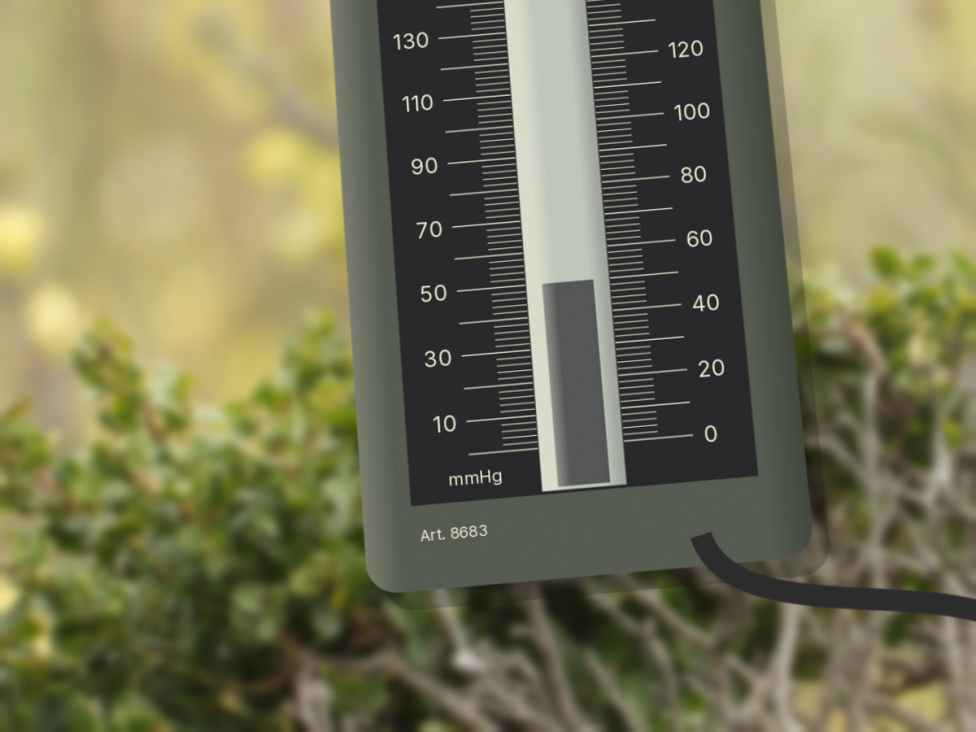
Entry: 50,mmHg
